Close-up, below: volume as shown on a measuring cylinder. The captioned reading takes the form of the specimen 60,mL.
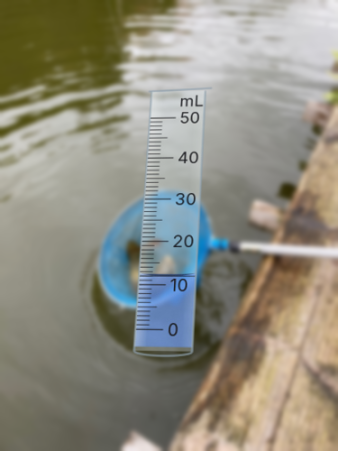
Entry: 12,mL
